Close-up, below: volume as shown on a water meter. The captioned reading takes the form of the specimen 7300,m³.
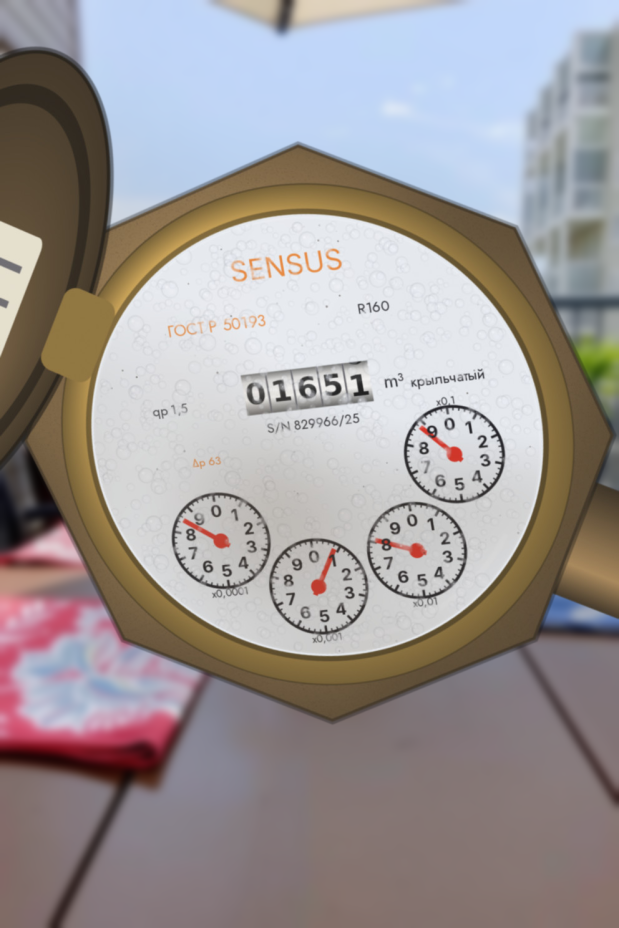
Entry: 1650.8808,m³
